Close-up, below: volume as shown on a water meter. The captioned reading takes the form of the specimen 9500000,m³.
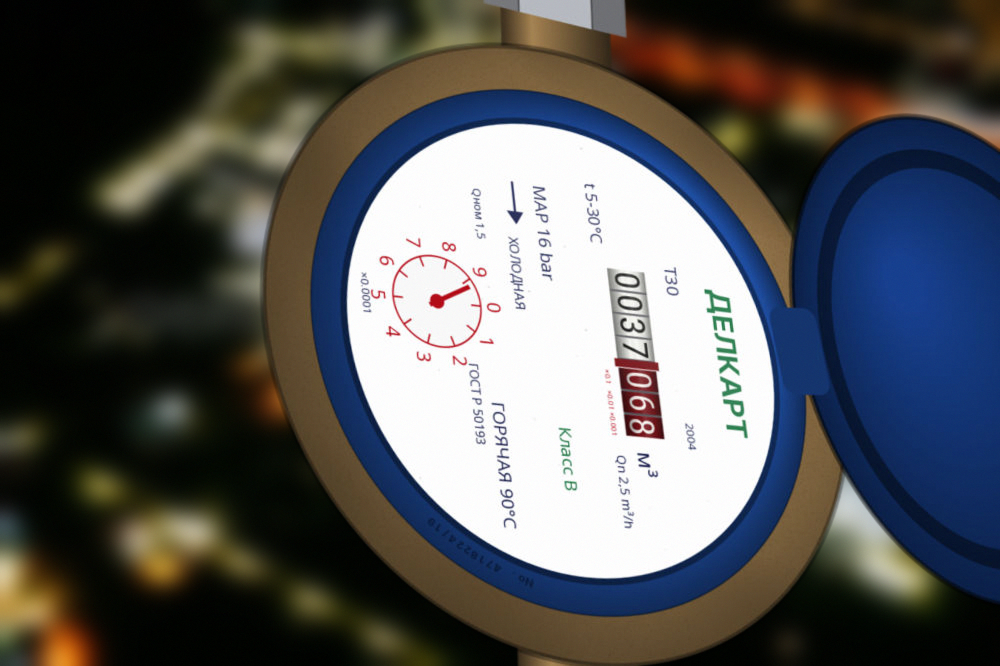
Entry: 37.0679,m³
